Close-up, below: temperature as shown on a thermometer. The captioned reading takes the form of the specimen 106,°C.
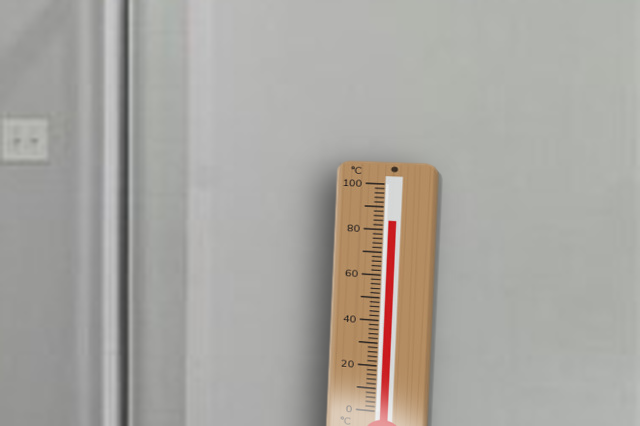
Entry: 84,°C
